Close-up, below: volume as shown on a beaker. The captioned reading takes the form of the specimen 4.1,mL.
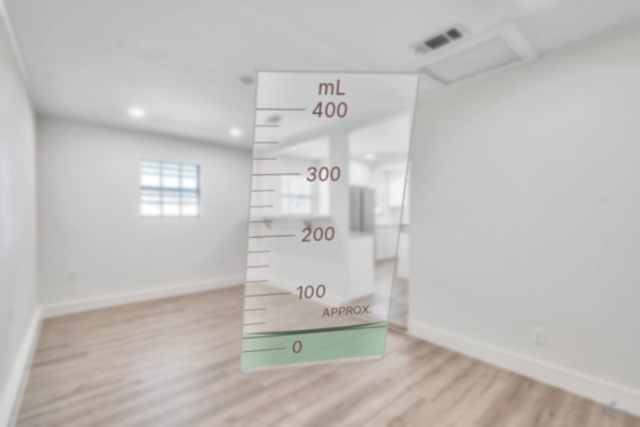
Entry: 25,mL
